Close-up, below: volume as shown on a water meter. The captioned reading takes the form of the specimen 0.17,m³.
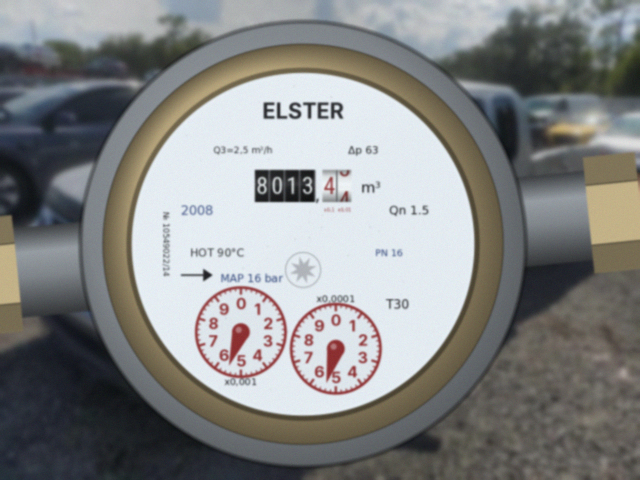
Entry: 8013.4355,m³
